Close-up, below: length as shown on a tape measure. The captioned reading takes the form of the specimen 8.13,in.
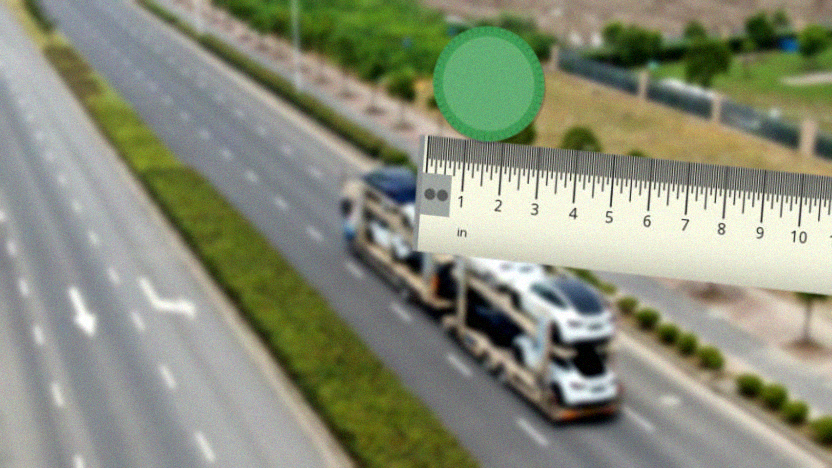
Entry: 3,in
